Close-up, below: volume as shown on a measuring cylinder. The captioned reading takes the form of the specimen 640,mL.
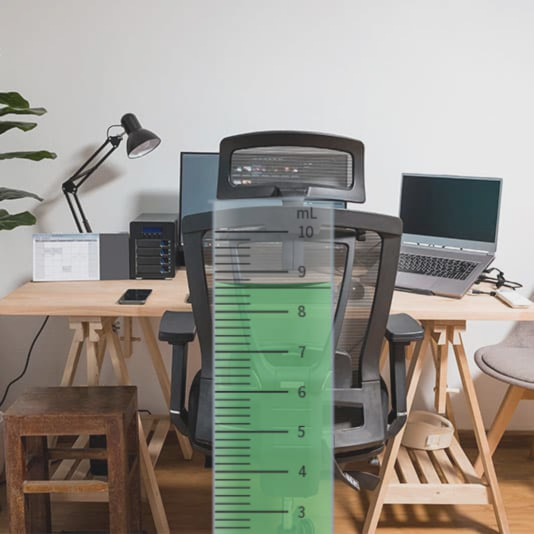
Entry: 8.6,mL
